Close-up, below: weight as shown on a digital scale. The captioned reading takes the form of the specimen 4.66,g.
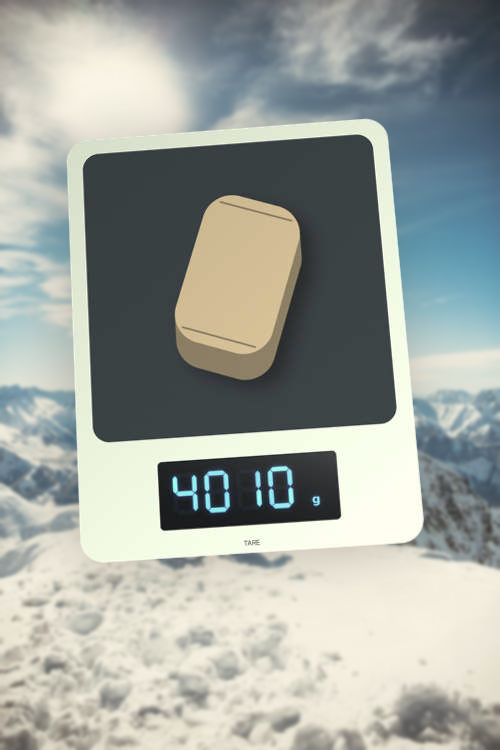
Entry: 4010,g
